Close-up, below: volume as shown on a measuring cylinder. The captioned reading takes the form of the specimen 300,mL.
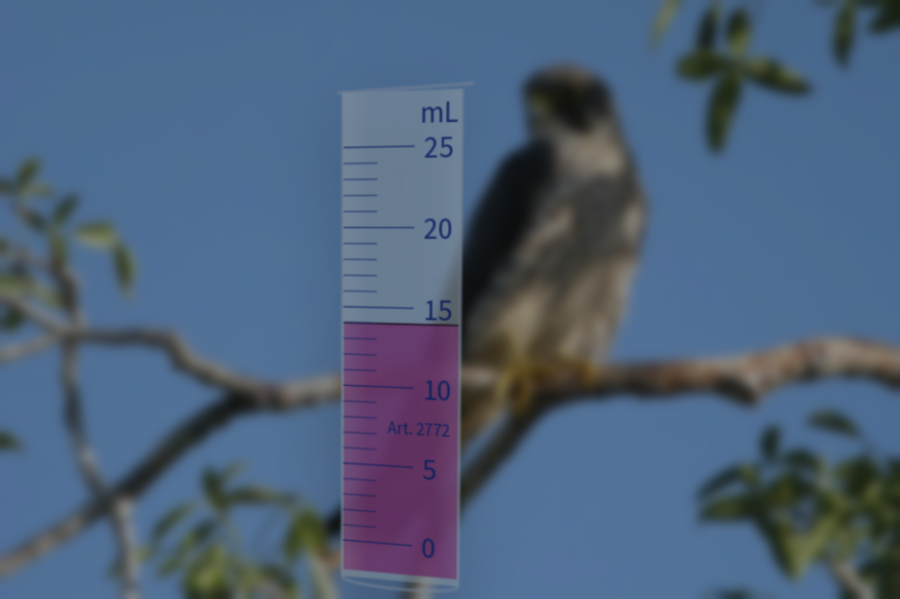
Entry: 14,mL
